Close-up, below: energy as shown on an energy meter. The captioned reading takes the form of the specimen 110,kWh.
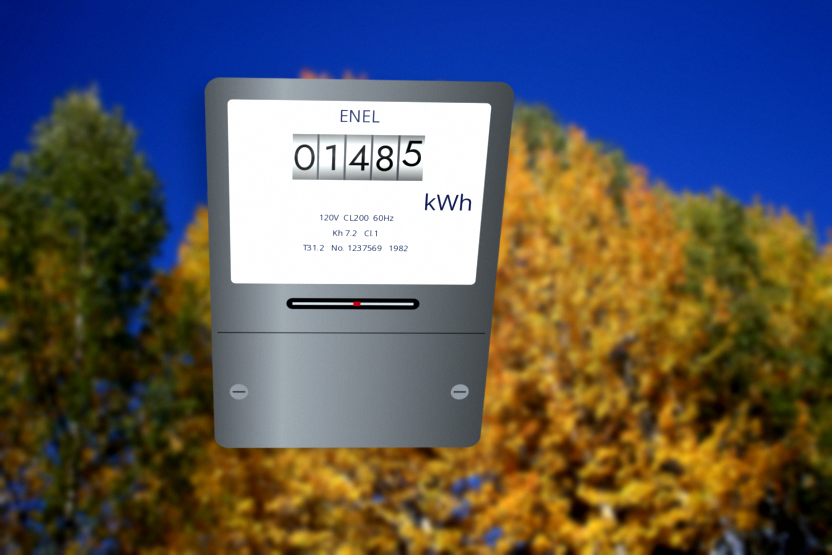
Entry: 1485,kWh
